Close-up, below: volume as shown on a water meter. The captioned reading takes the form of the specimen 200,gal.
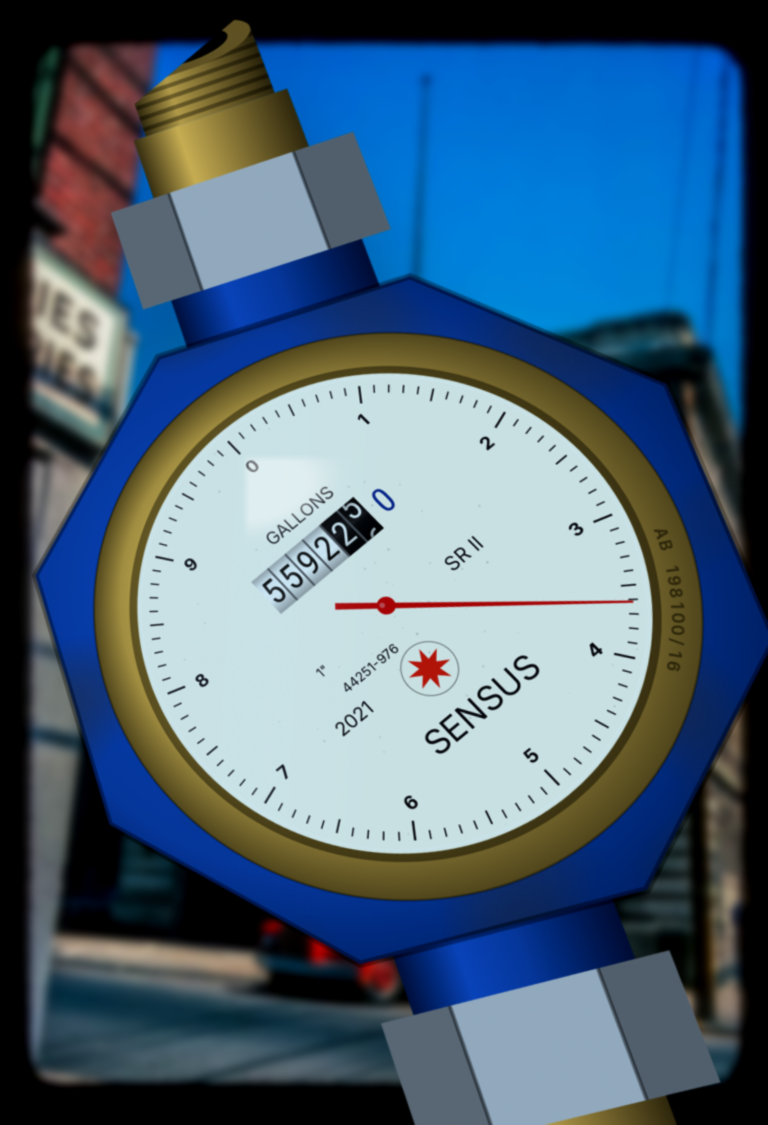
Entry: 5592253.6,gal
